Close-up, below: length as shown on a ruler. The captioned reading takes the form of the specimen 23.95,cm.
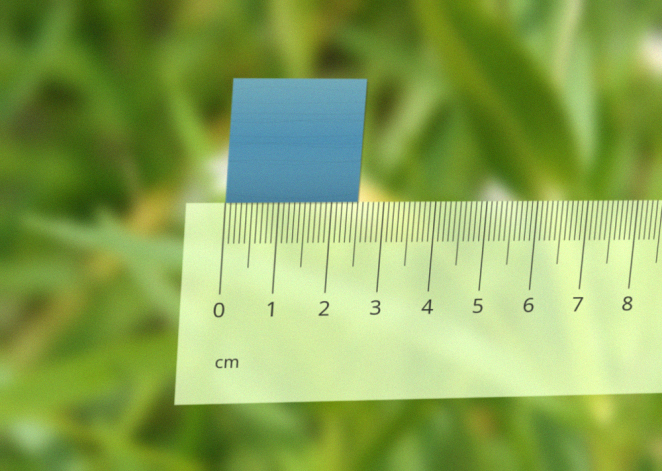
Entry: 2.5,cm
